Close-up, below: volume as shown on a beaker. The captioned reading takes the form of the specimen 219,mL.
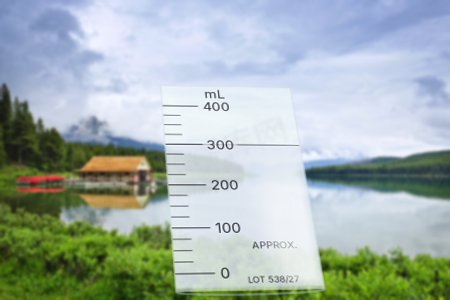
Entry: 300,mL
